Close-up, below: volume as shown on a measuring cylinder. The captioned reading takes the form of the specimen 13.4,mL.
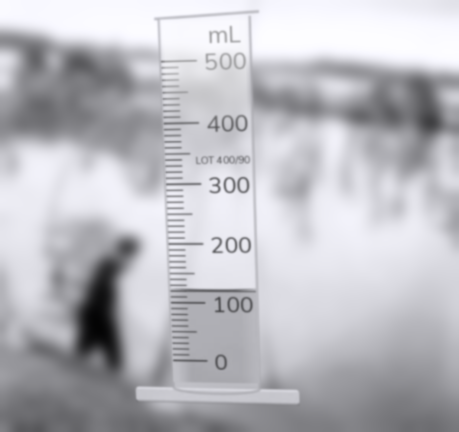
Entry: 120,mL
